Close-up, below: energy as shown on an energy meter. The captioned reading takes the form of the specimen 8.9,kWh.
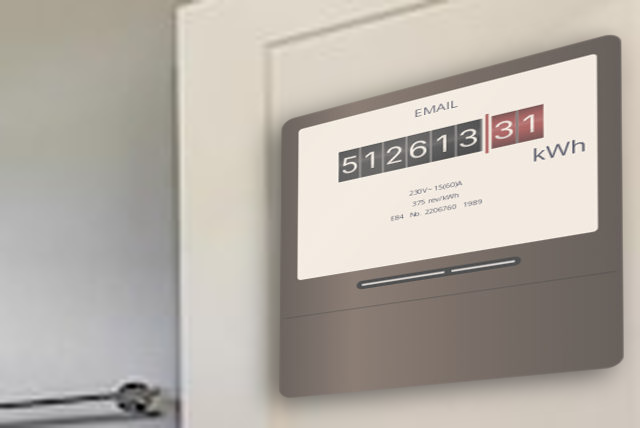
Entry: 512613.31,kWh
